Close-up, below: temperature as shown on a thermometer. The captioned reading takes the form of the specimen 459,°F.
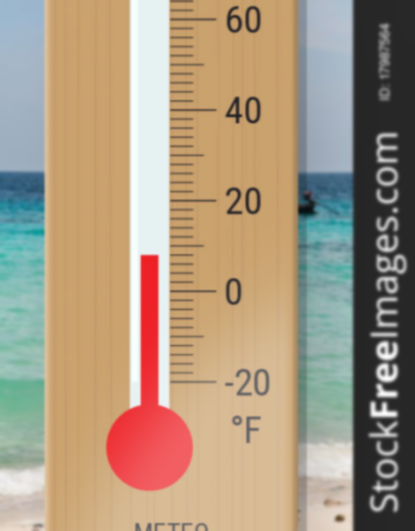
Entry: 8,°F
